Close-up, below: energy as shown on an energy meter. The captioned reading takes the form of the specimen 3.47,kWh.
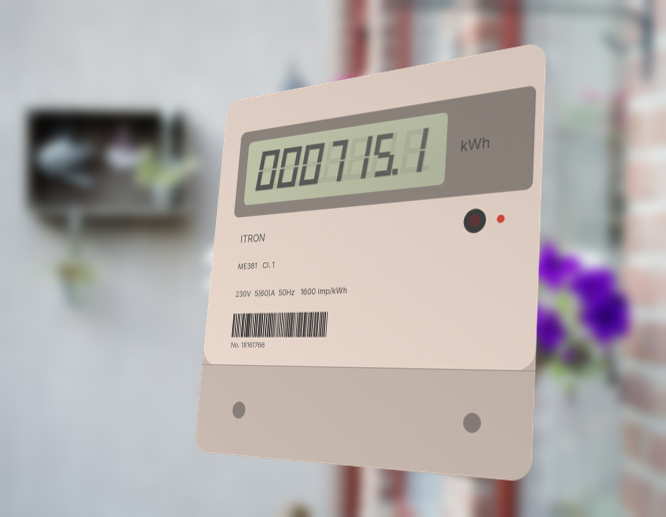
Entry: 715.1,kWh
